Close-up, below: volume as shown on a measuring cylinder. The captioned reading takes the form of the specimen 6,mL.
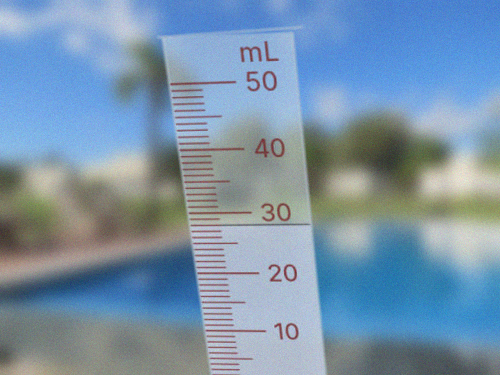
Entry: 28,mL
